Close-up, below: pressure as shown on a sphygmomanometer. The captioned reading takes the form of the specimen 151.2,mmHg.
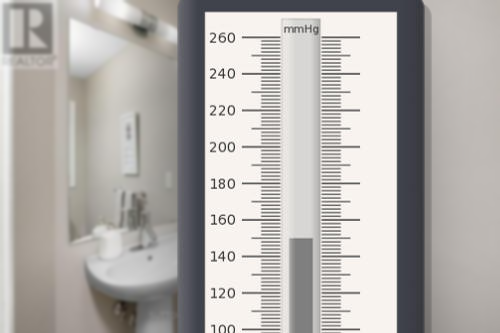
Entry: 150,mmHg
